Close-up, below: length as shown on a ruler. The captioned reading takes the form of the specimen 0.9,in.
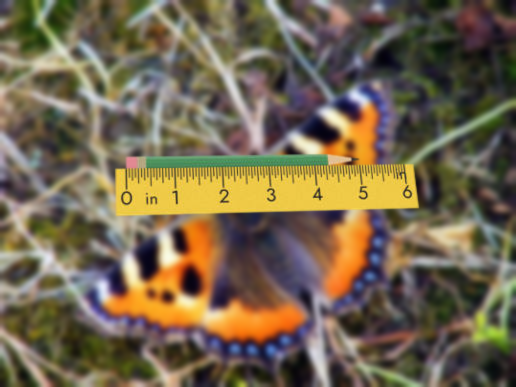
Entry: 5,in
